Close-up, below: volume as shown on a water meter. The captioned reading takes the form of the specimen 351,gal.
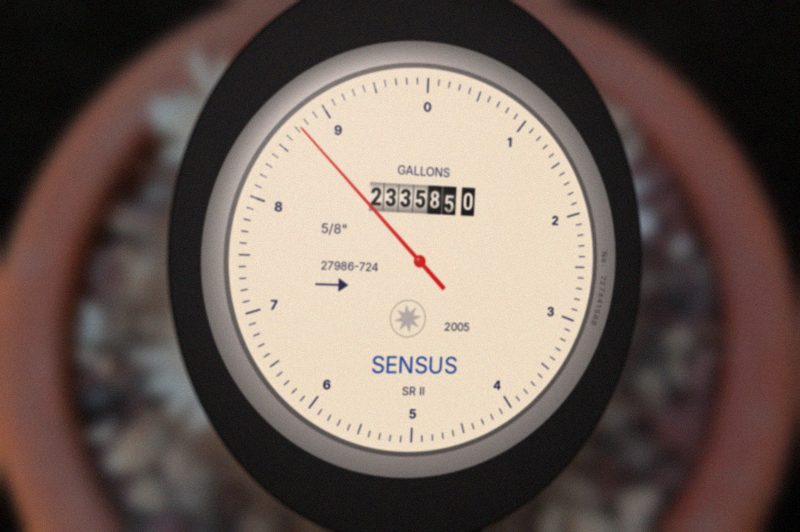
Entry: 2335848.7,gal
